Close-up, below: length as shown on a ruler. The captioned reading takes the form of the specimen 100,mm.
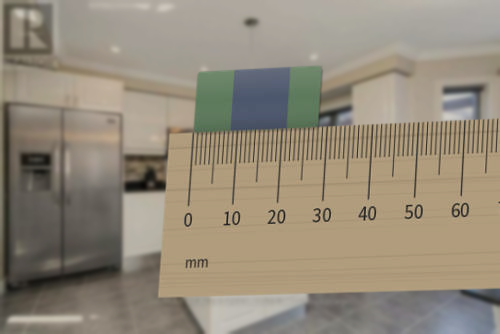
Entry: 28,mm
